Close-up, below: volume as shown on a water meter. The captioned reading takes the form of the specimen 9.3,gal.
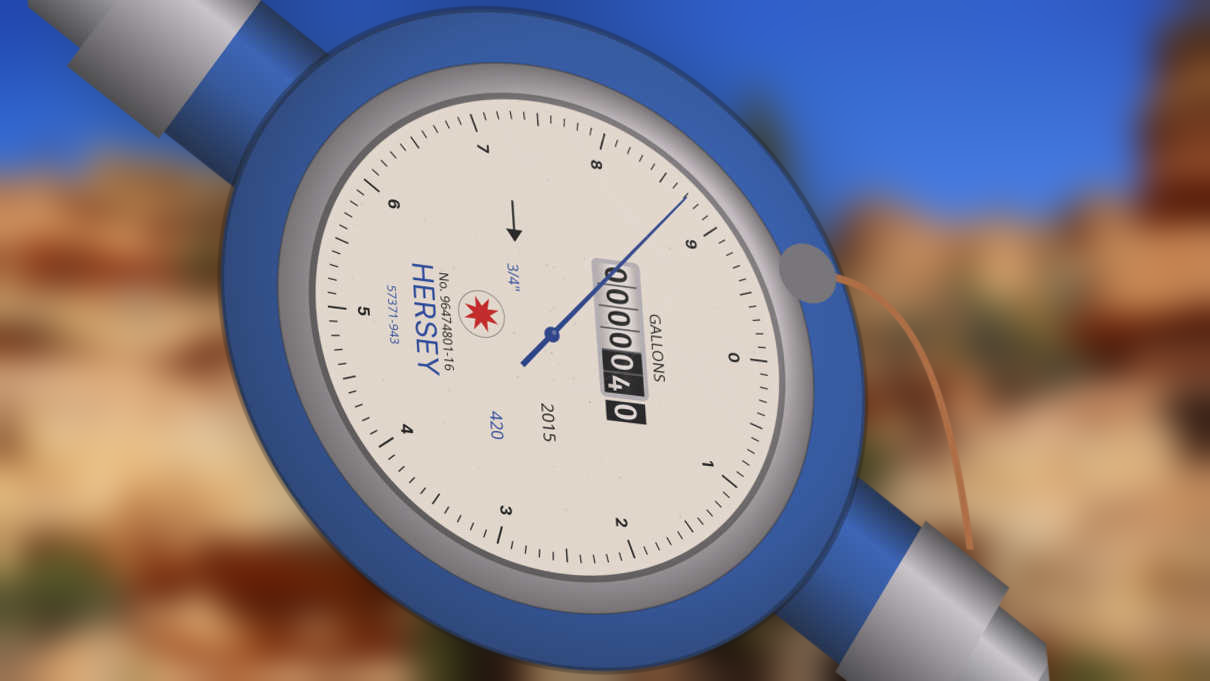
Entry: 38.7,gal
